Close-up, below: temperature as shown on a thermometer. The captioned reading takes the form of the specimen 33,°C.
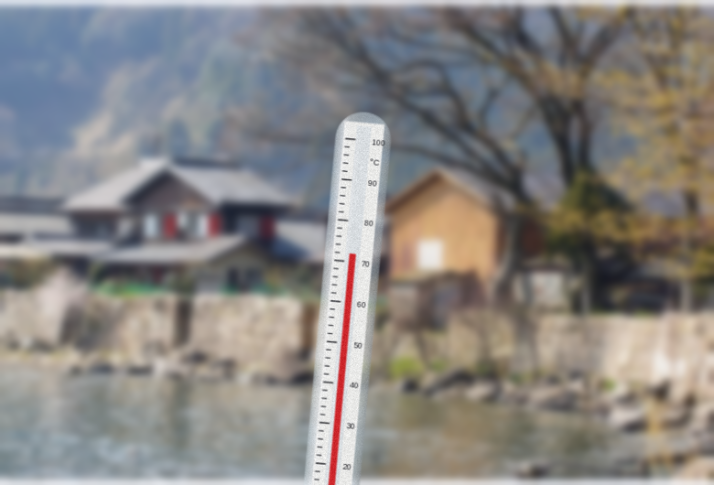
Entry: 72,°C
